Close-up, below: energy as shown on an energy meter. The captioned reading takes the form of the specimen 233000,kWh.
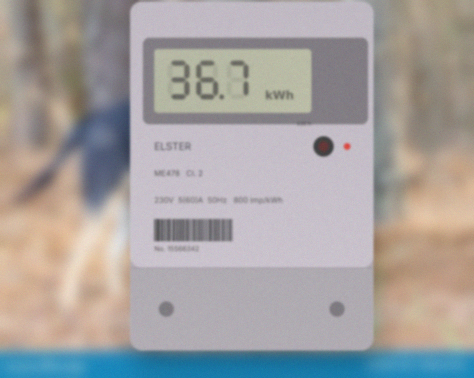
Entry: 36.7,kWh
